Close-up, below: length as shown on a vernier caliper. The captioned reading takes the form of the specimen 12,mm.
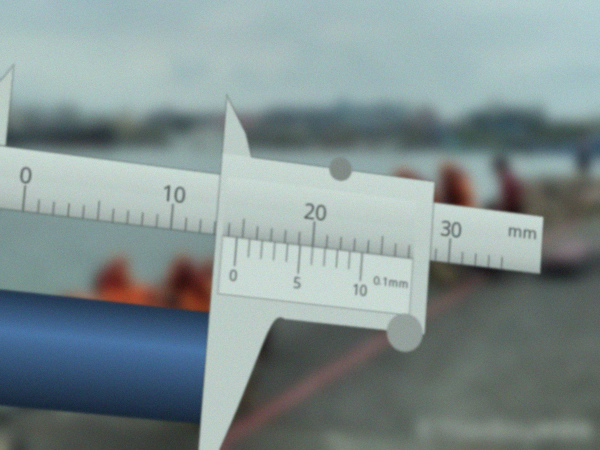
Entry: 14.6,mm
